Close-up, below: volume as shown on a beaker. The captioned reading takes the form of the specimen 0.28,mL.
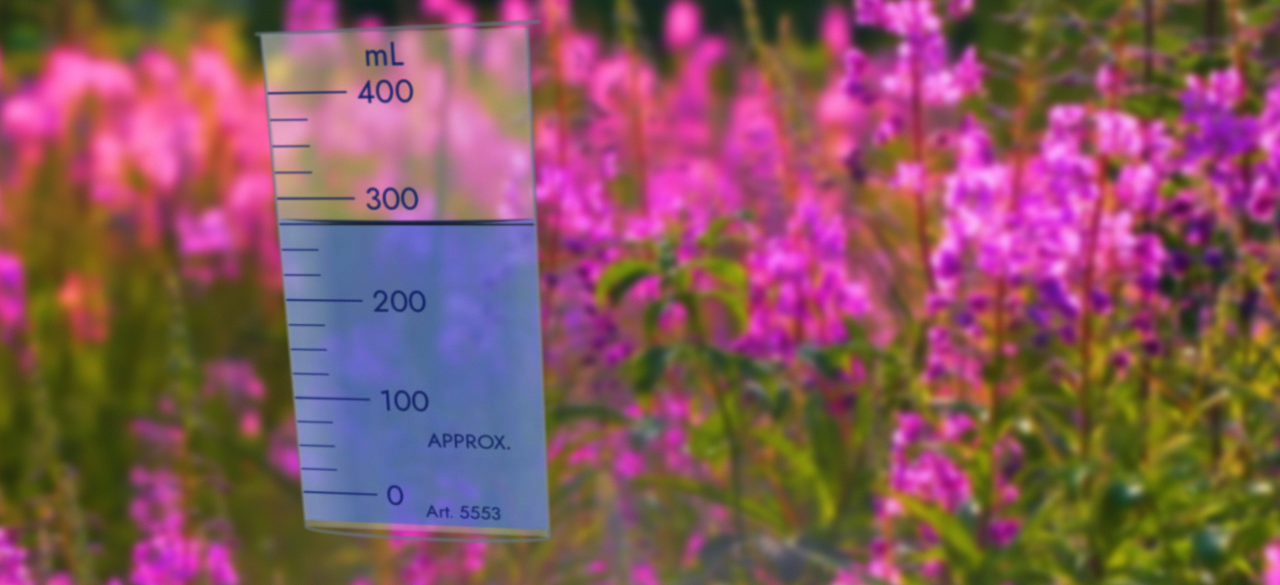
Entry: 275,mL
